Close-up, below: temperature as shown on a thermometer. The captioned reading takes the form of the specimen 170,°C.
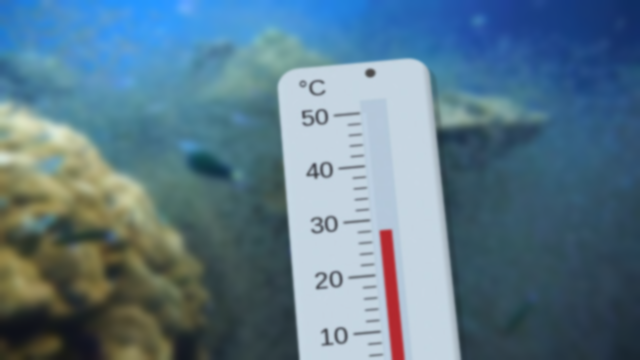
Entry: 28,°C
